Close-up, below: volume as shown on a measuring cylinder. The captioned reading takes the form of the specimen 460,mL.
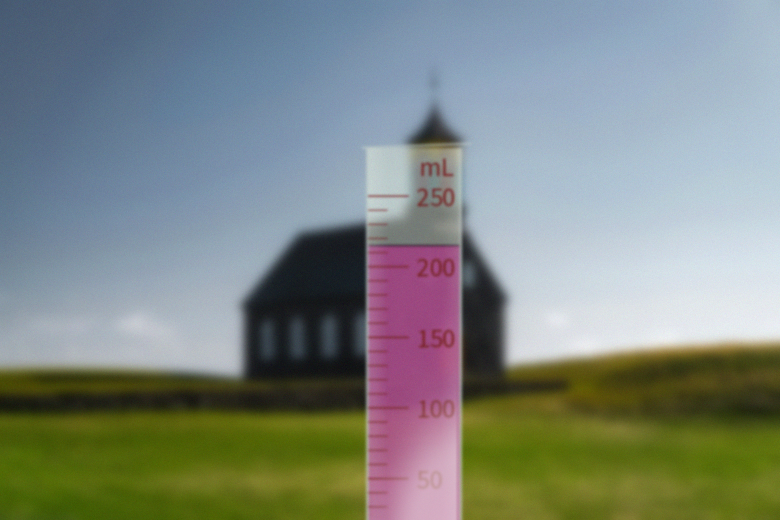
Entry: 215,mL
